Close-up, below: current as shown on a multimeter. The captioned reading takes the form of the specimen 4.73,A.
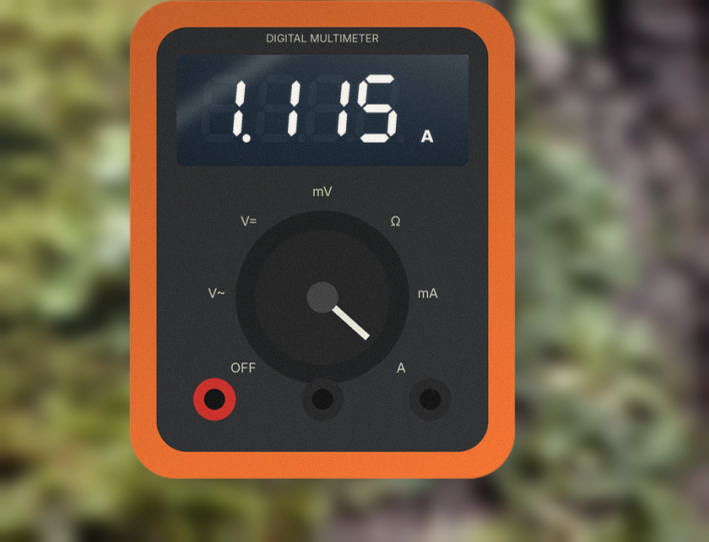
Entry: 1.115,A
